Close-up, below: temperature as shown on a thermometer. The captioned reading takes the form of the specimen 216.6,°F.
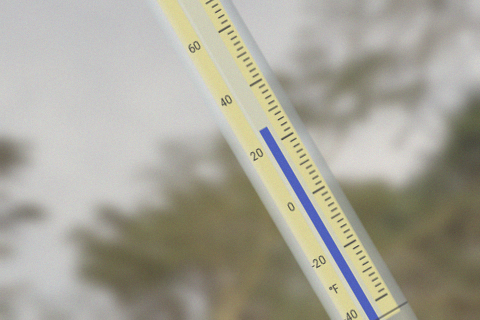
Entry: 26,°F
